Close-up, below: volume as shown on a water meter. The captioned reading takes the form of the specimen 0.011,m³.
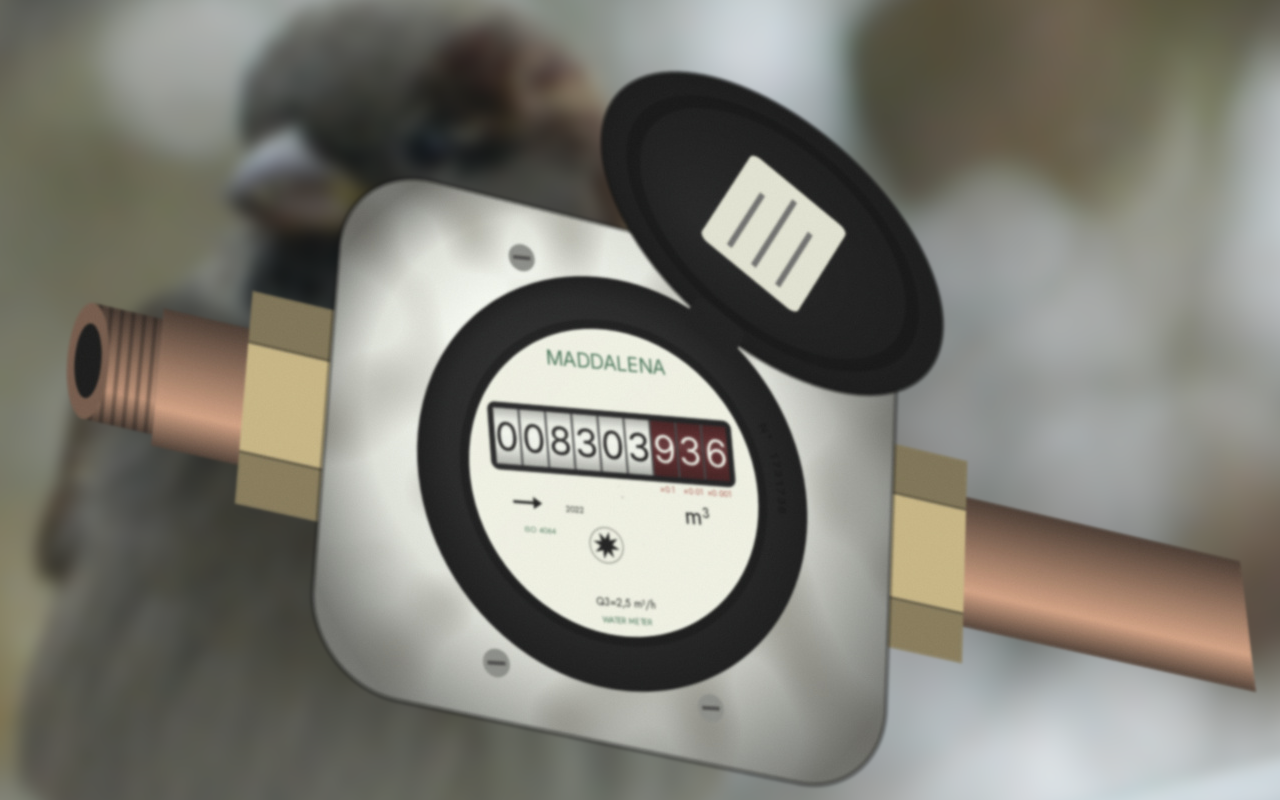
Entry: 8303.936,m³
